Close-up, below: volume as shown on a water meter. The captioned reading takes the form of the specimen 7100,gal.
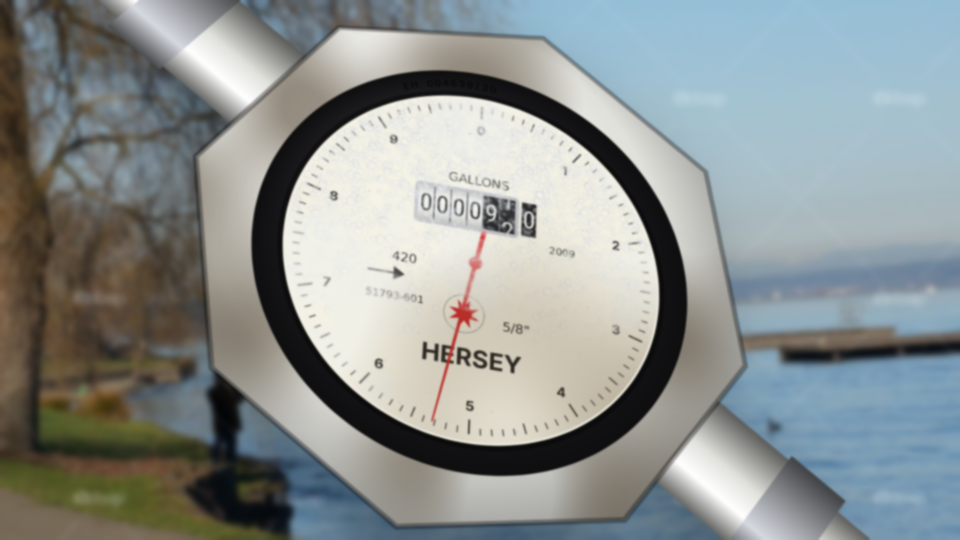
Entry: 915.3,gal
